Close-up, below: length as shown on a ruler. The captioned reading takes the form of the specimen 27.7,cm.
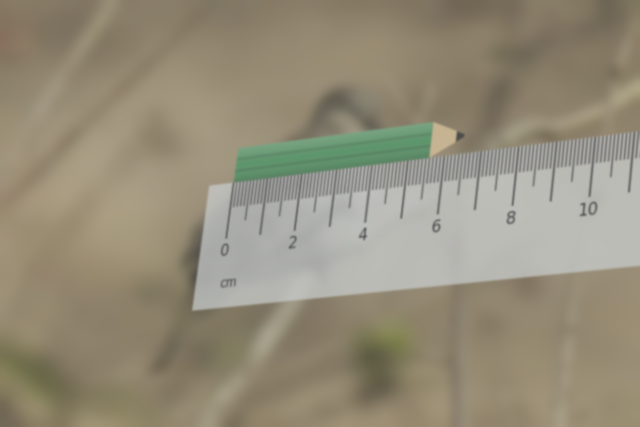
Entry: 6.5,cm
